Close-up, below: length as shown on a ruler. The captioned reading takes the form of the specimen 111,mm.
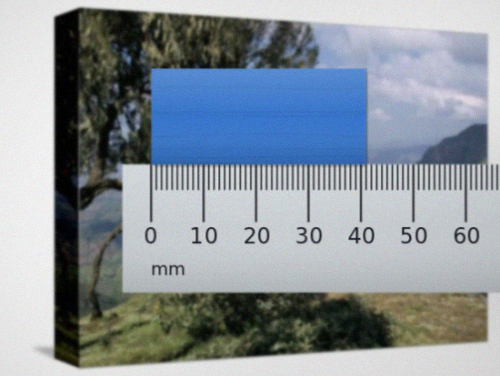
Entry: 41,mm
